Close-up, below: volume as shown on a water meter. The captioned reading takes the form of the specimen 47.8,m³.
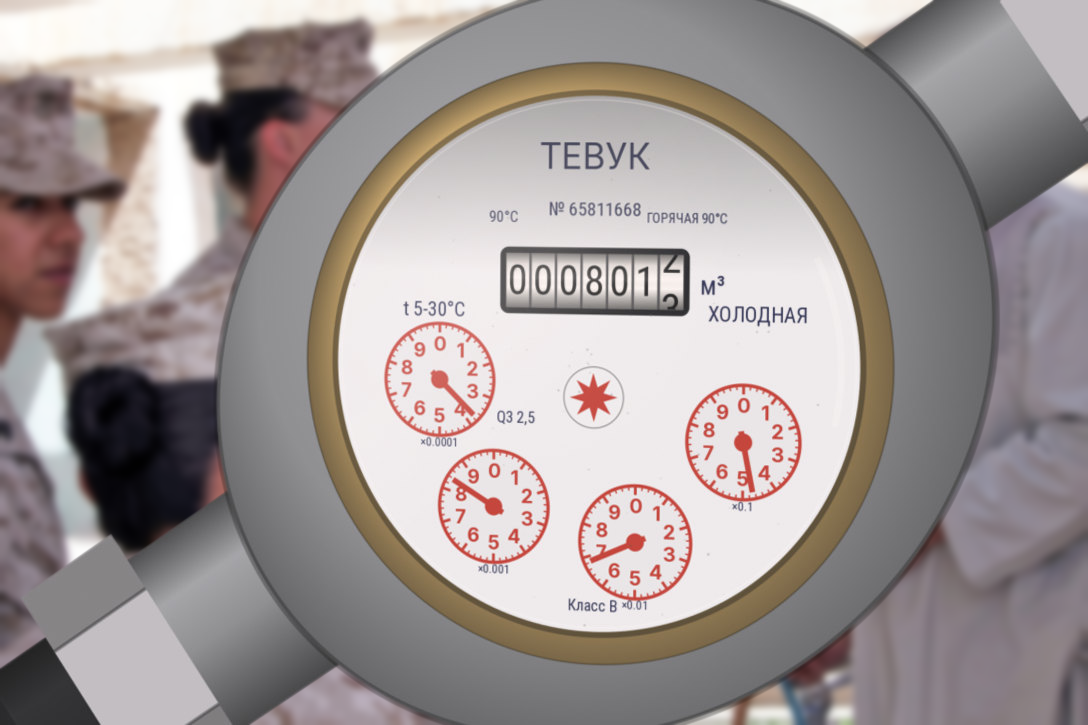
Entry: 8012.4683,m³
